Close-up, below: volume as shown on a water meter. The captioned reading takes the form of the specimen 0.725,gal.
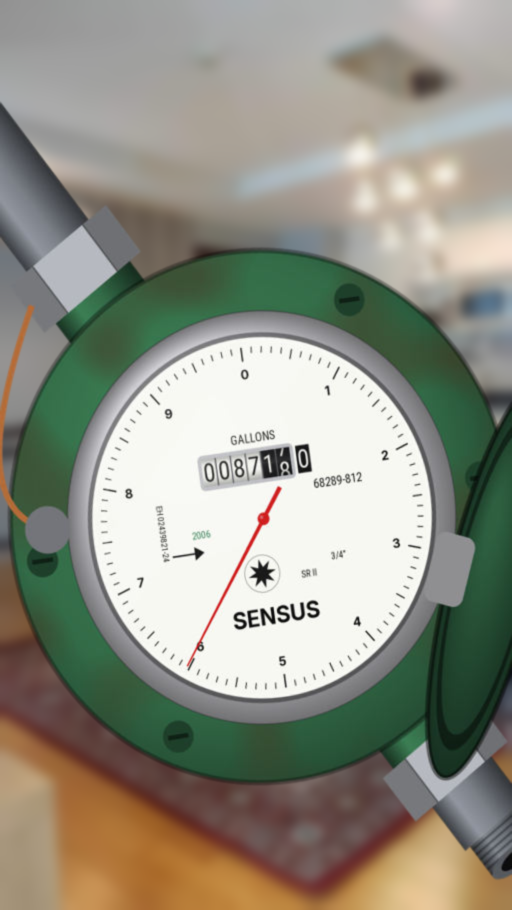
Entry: 87176.0,gal
